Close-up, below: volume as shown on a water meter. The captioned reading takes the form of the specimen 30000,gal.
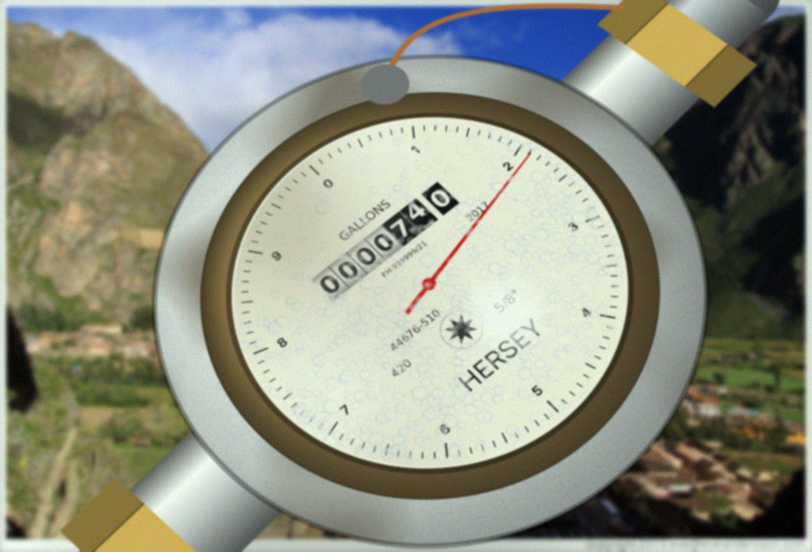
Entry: 742.1,gal
